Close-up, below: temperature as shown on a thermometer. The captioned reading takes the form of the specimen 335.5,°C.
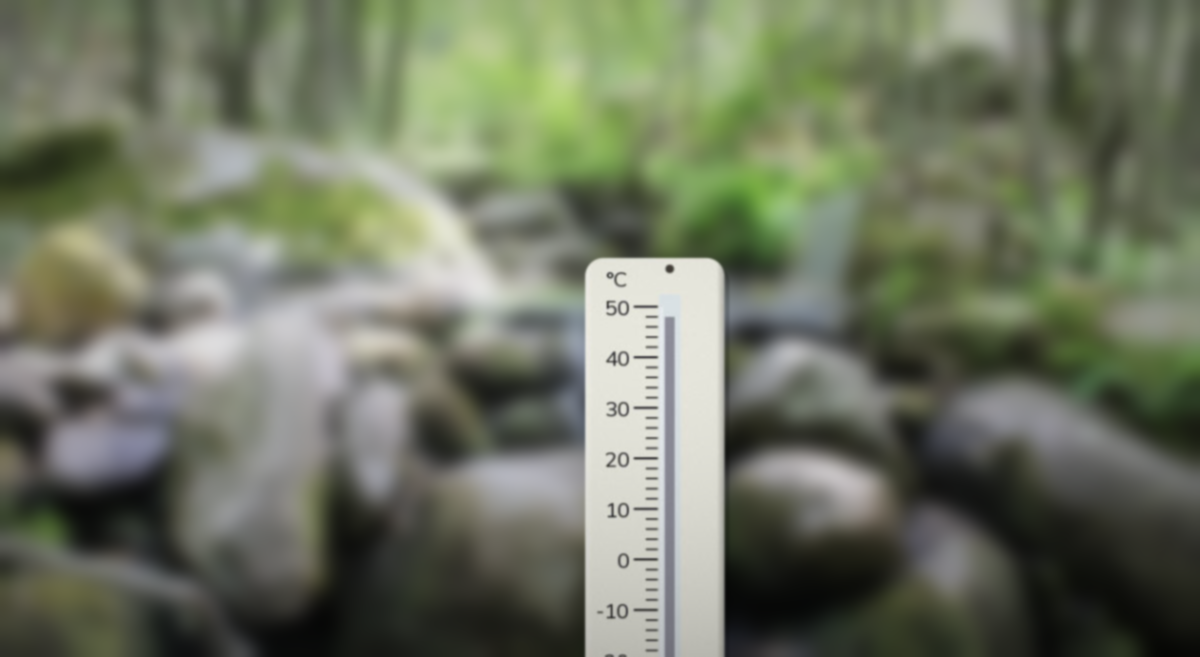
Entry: 48,°C
